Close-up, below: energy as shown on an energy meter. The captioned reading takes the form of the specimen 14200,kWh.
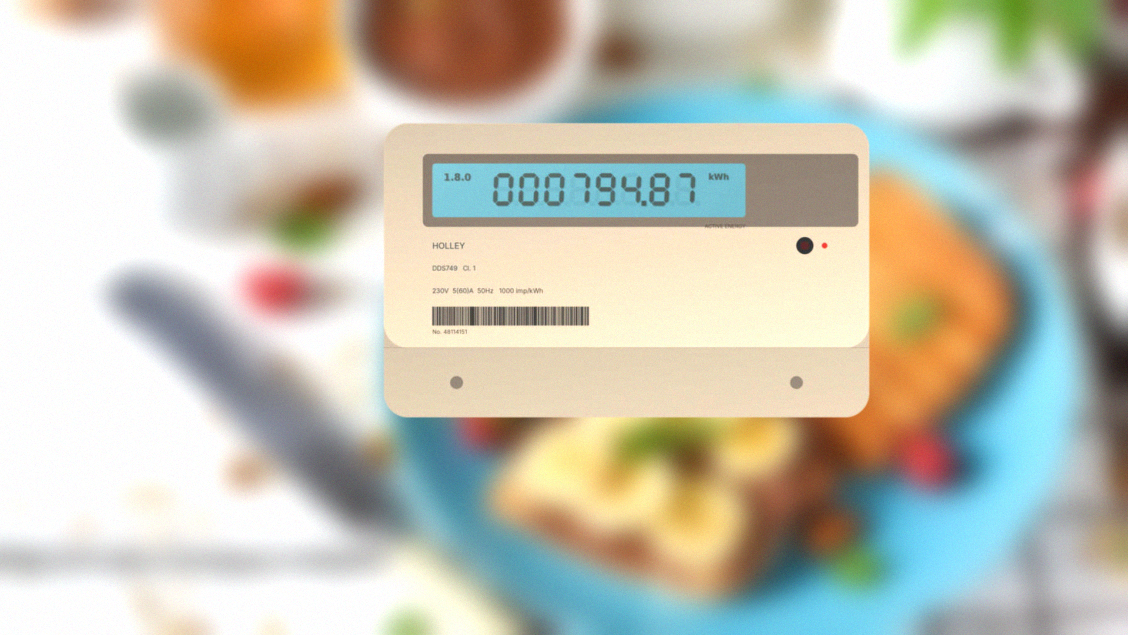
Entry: 794.87,kWh
